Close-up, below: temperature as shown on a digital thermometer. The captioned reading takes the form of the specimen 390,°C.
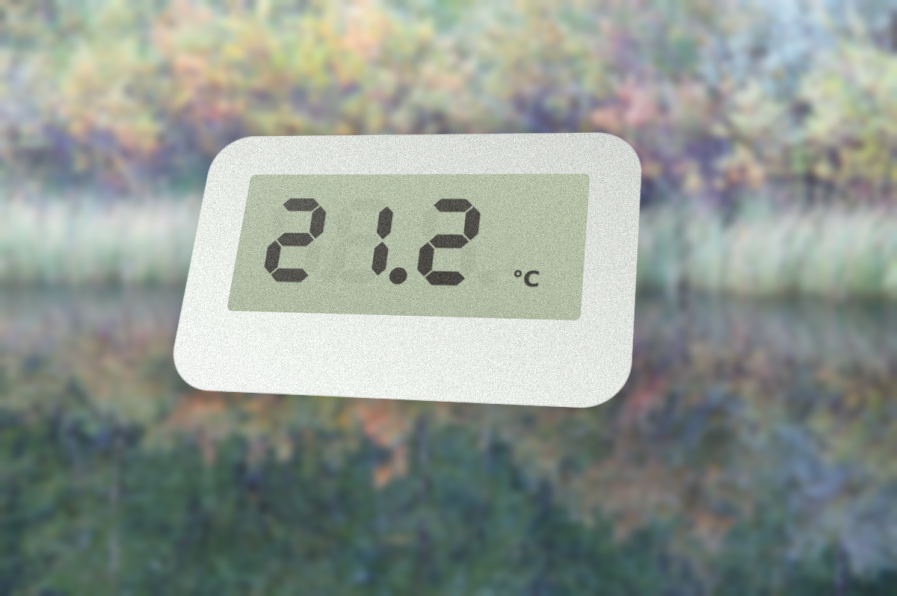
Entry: 21.2,°C
